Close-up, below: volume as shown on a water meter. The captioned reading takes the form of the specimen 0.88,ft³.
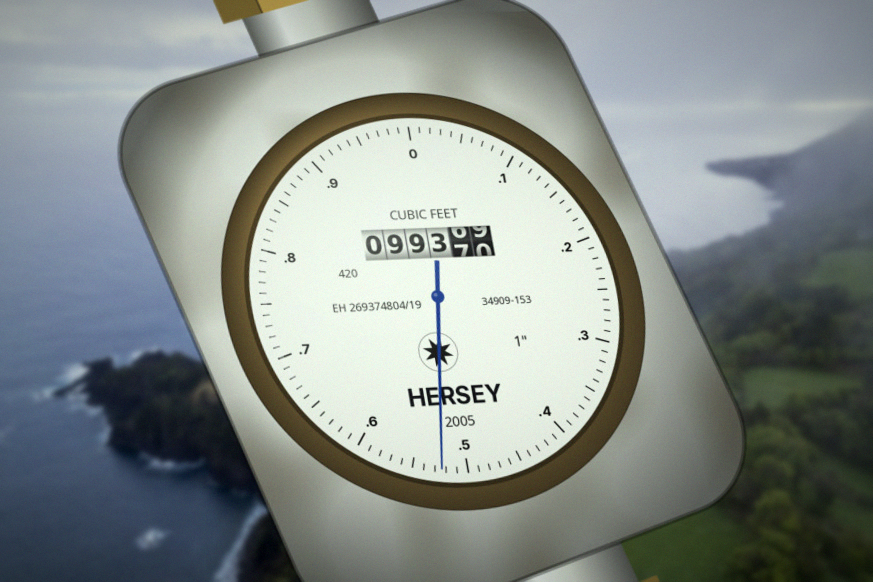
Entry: 99369.52,ft³
